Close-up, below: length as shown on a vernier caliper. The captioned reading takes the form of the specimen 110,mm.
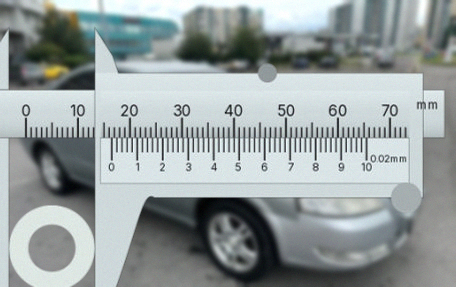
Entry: 16.5,mm
